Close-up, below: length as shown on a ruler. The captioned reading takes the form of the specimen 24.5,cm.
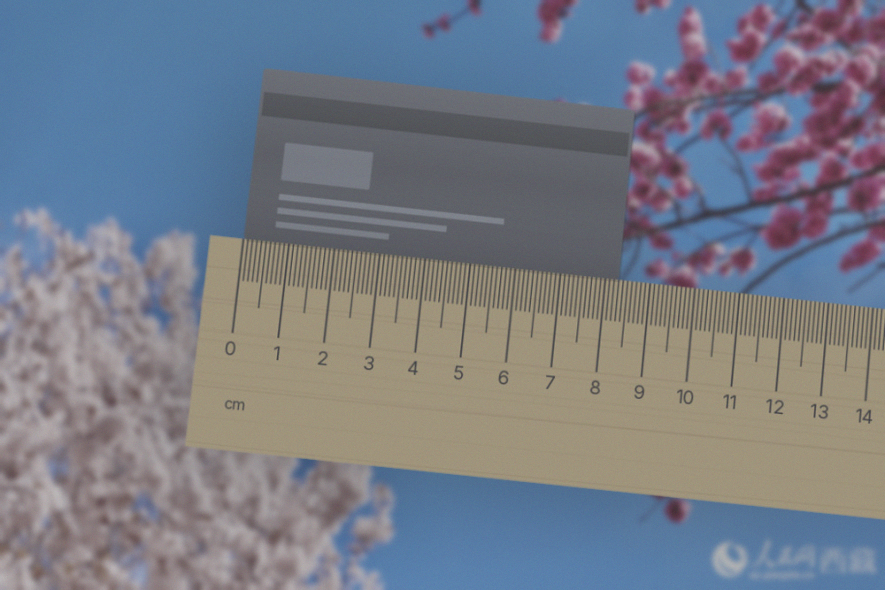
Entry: 8.3,cm
